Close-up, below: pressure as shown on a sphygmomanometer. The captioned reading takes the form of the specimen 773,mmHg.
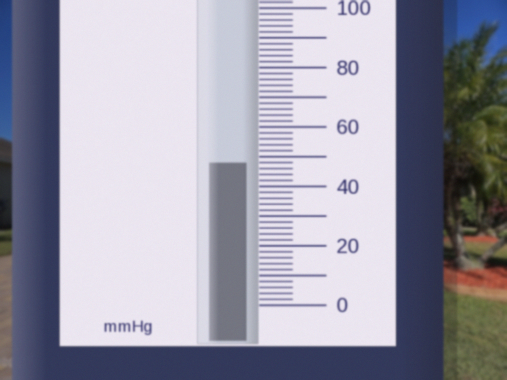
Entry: 48,mmHg
